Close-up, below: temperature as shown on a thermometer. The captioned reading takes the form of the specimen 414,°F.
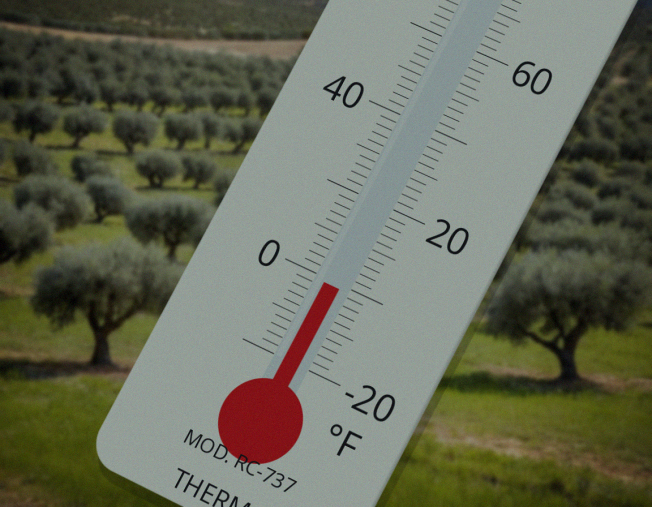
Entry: -1,°F
